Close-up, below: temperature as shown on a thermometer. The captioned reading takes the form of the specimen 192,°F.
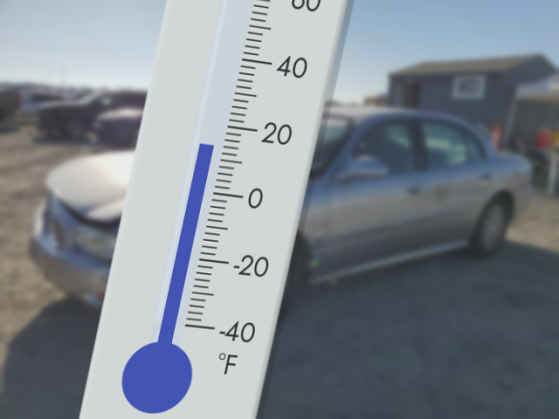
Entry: 14,°F
